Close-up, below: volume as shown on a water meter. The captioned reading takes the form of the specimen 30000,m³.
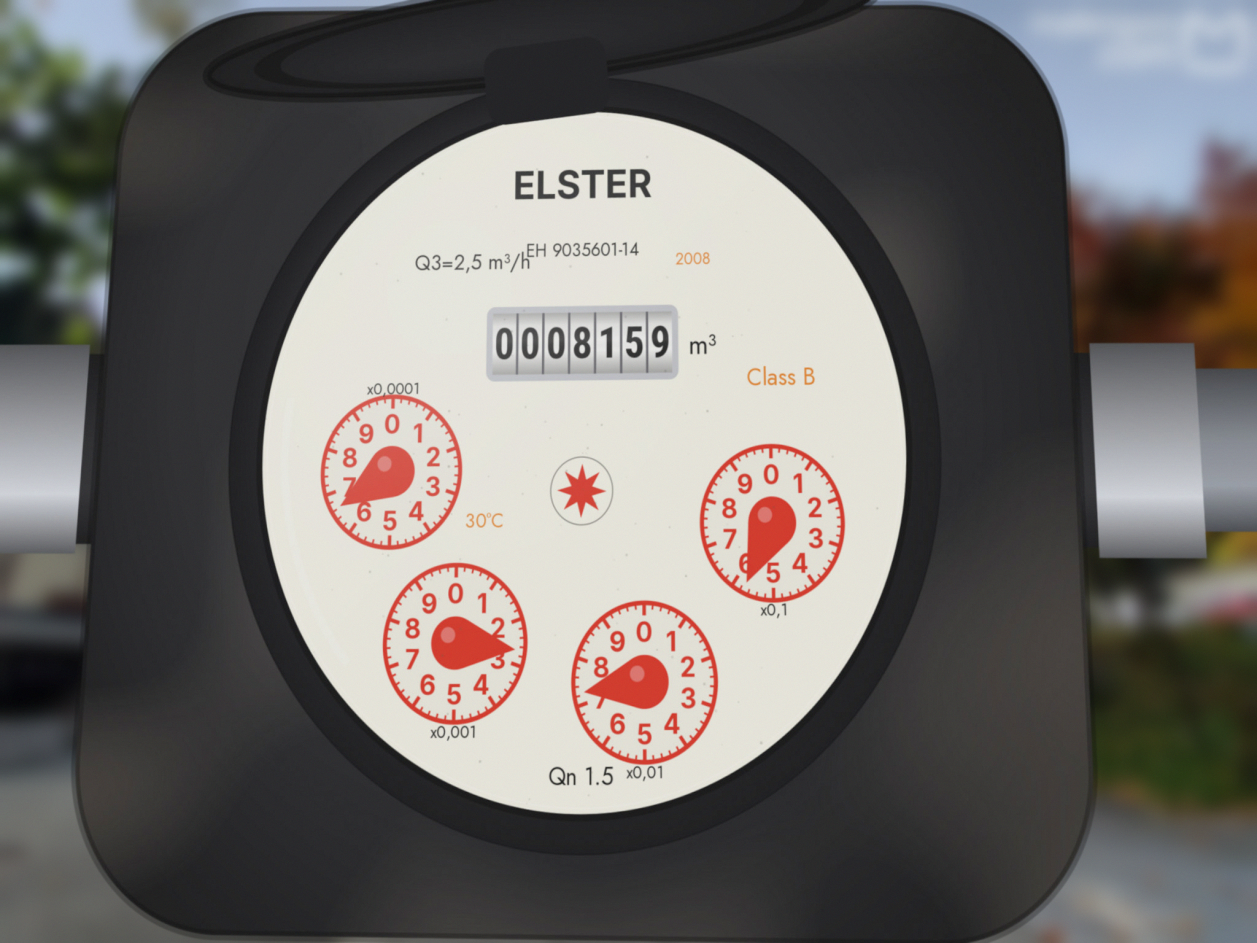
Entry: 8159.5726,m³
